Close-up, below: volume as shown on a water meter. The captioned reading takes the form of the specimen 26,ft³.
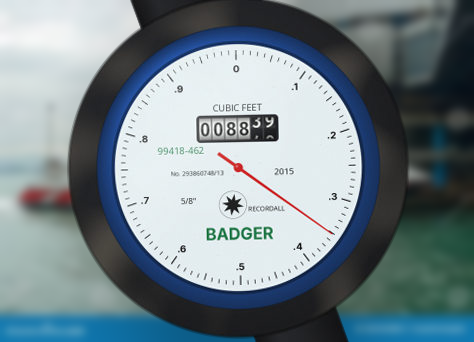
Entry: 8839.35,ft³
